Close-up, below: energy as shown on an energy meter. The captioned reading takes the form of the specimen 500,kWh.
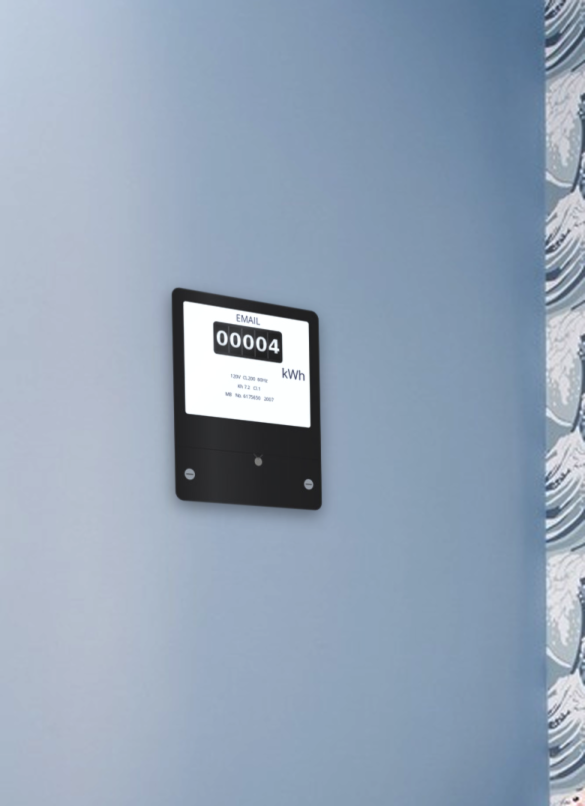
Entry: 4,kWh
